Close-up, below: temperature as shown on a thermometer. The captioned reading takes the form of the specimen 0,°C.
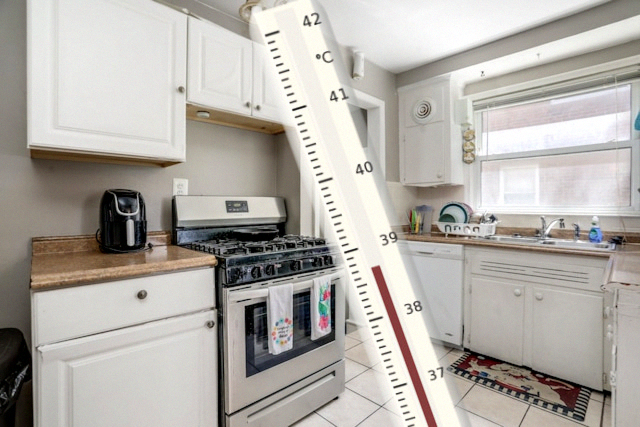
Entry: 38.7,°C
